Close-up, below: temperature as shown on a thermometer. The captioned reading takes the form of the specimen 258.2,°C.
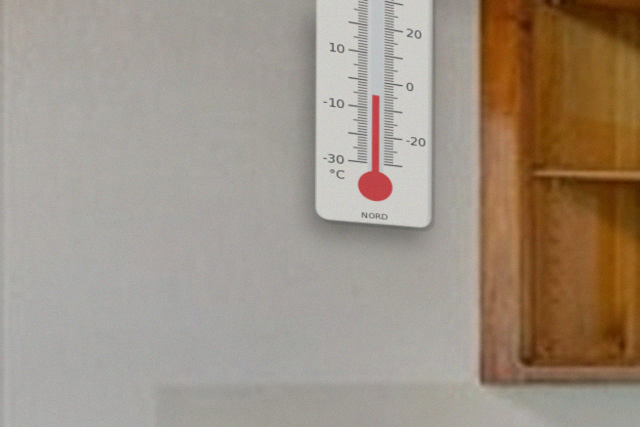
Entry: -5,°C
